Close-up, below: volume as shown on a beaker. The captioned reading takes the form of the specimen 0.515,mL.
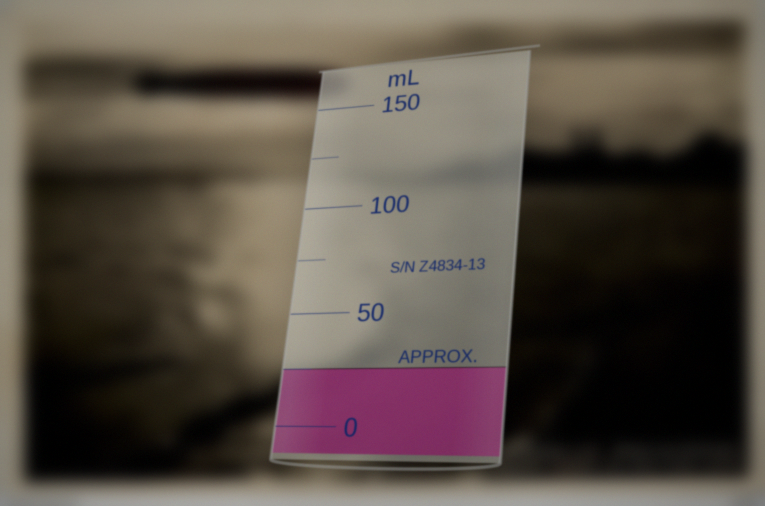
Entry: 25,mL
